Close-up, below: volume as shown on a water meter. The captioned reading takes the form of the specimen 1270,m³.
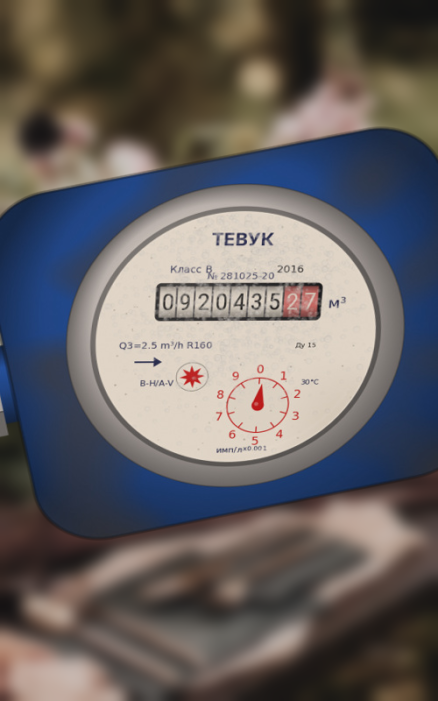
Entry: 920435.270,m³
